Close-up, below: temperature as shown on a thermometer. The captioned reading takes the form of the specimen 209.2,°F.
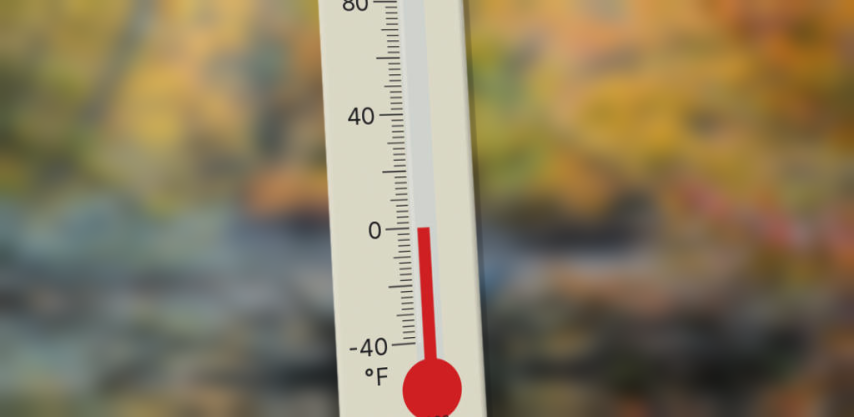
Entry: 0,°F
